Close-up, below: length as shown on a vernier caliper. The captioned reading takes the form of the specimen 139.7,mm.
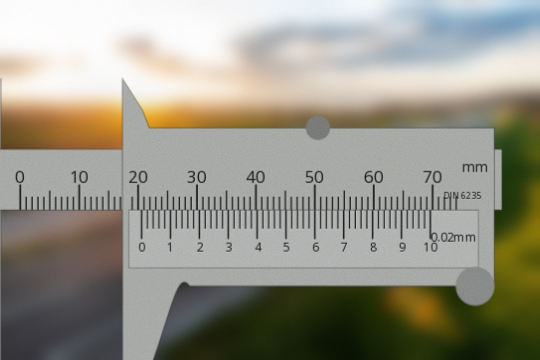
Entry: 20.6,mm
